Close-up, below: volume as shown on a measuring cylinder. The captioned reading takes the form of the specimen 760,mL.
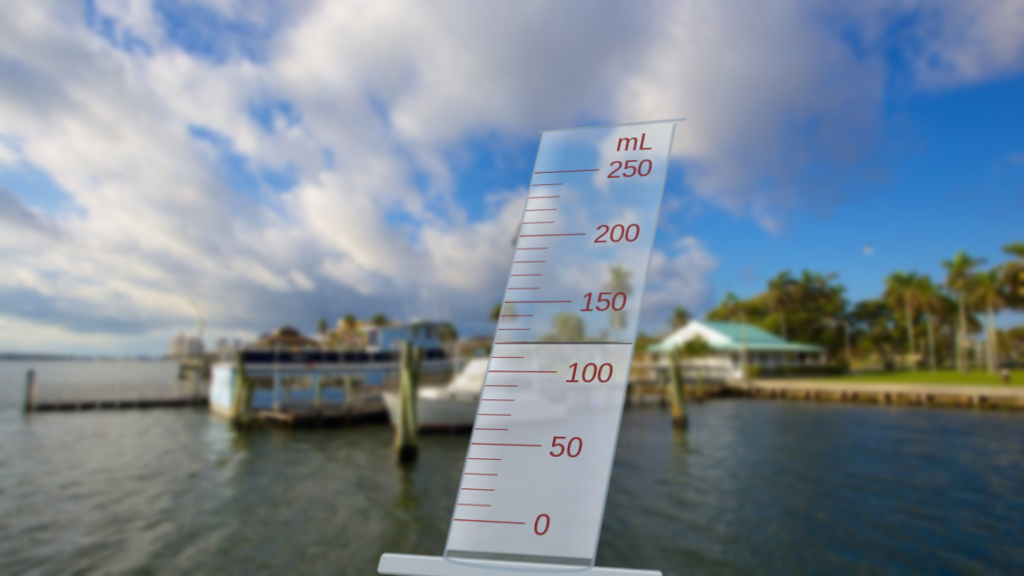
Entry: 120,mL
